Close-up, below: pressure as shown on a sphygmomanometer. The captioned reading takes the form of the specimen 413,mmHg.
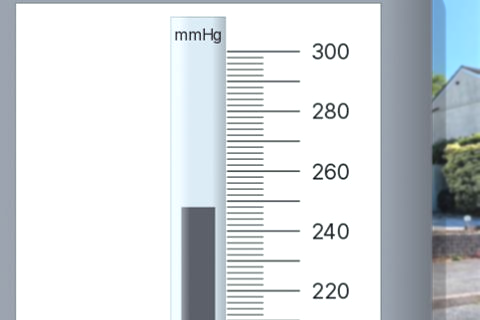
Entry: 248,mmHg
